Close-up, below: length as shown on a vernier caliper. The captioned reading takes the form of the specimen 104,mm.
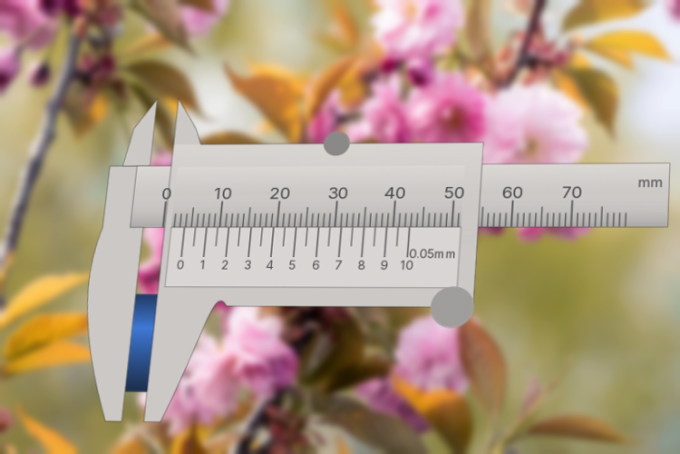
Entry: 3.8,mm
